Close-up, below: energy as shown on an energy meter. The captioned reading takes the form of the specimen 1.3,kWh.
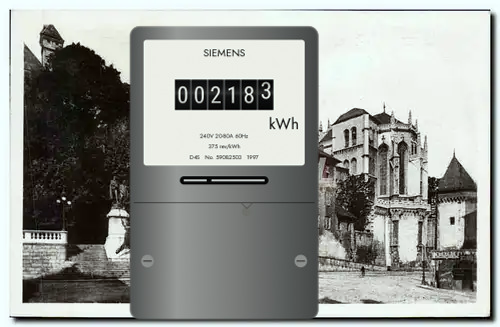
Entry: 2183,kWh
